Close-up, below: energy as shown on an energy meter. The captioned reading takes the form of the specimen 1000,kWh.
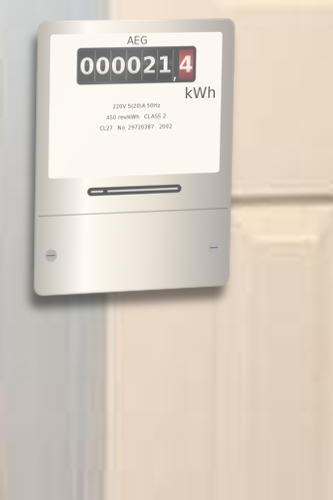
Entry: 21.4,kWh
